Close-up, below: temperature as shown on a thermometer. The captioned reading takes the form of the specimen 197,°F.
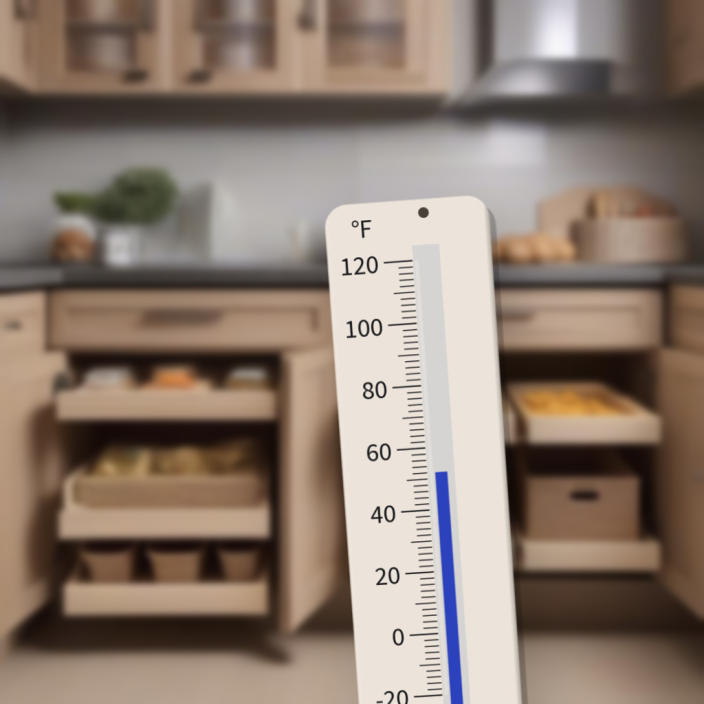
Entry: 52,°F
